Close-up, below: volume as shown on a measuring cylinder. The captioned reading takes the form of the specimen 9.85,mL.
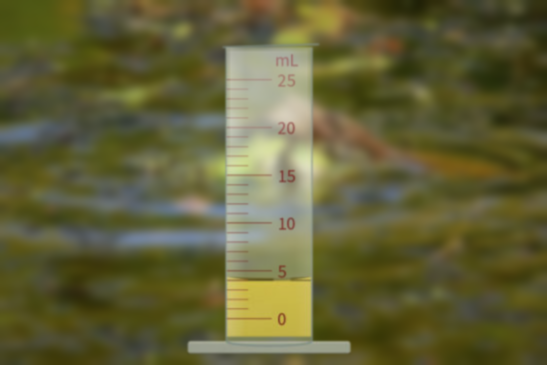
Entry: 4,mL
